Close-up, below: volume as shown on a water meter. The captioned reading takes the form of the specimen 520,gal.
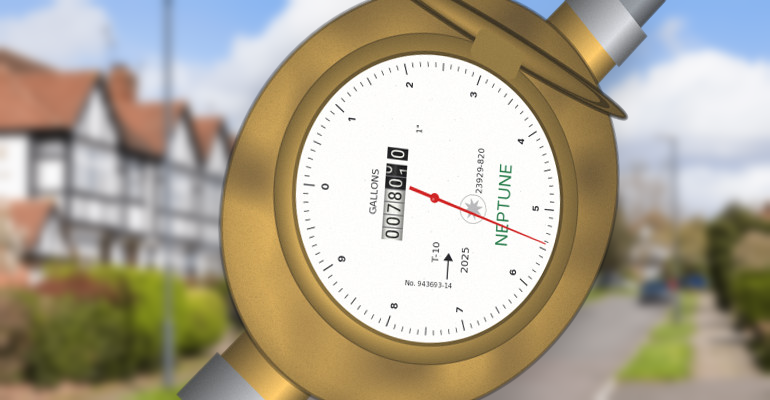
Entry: 78005.4,gal
